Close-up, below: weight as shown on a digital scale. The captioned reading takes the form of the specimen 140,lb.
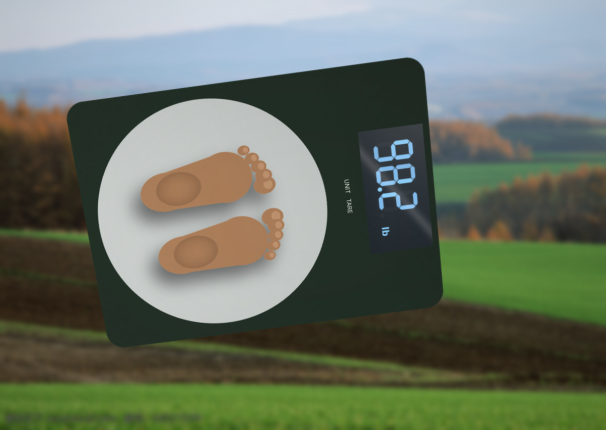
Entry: 98.2,lb
